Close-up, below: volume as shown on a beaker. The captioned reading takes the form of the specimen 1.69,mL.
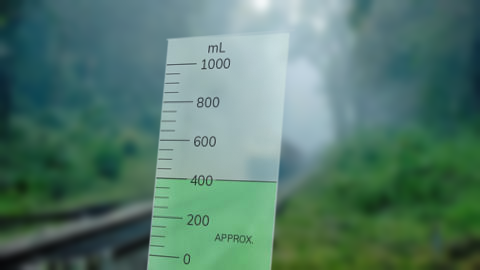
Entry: 400,mL
